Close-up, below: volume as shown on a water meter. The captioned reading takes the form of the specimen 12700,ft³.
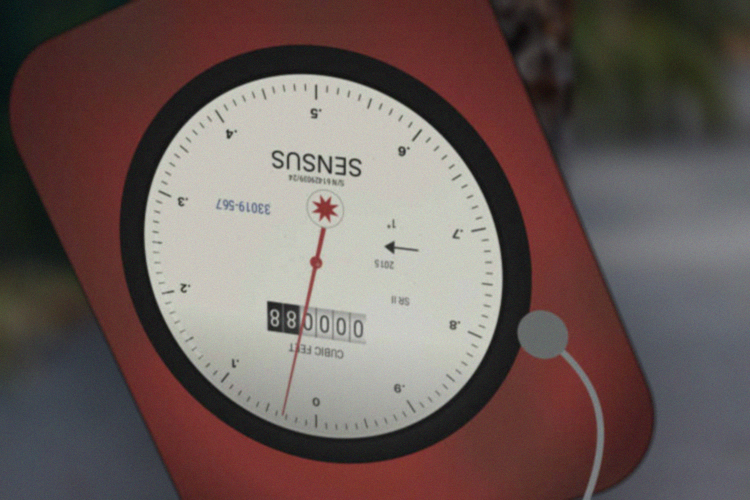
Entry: 88.03,ft³
